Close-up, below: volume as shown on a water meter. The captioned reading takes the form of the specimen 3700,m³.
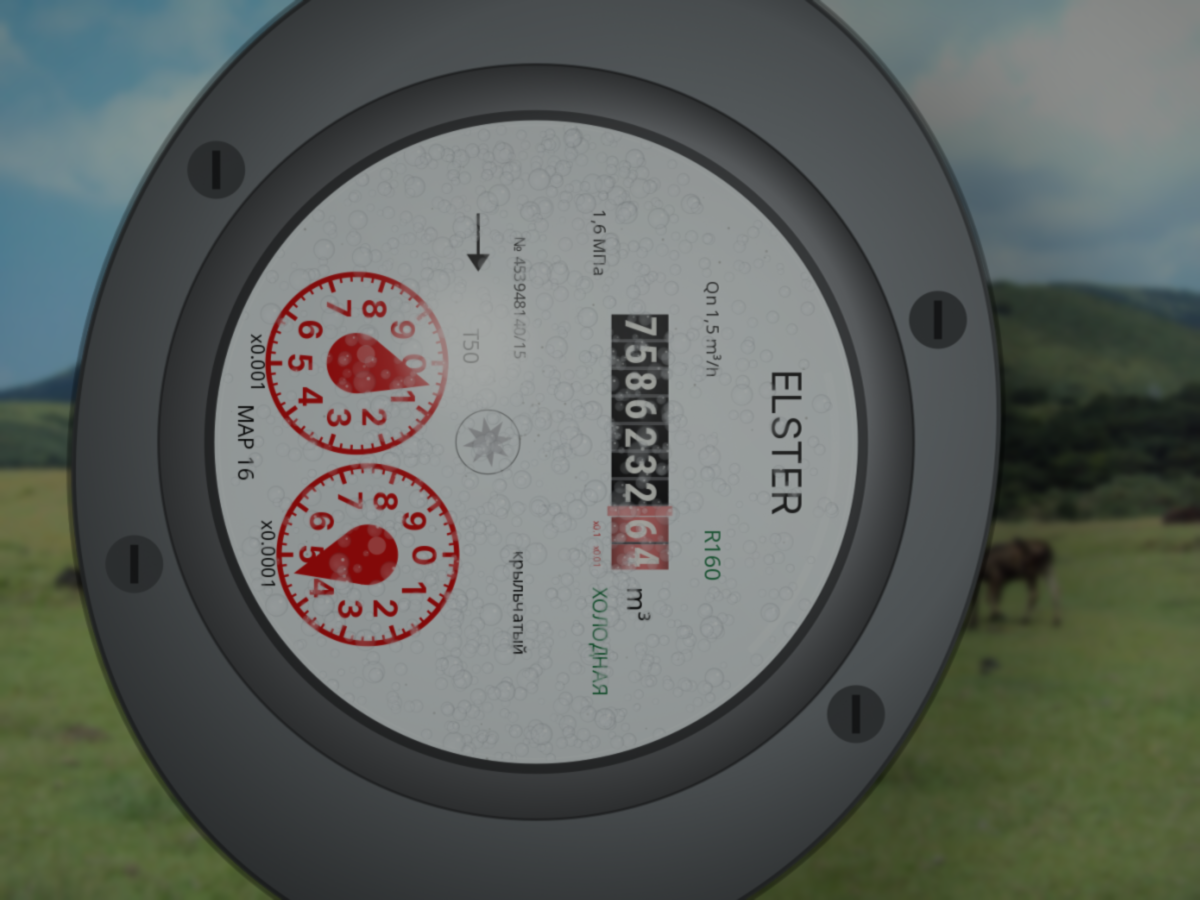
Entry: 7586232.6404,m³
